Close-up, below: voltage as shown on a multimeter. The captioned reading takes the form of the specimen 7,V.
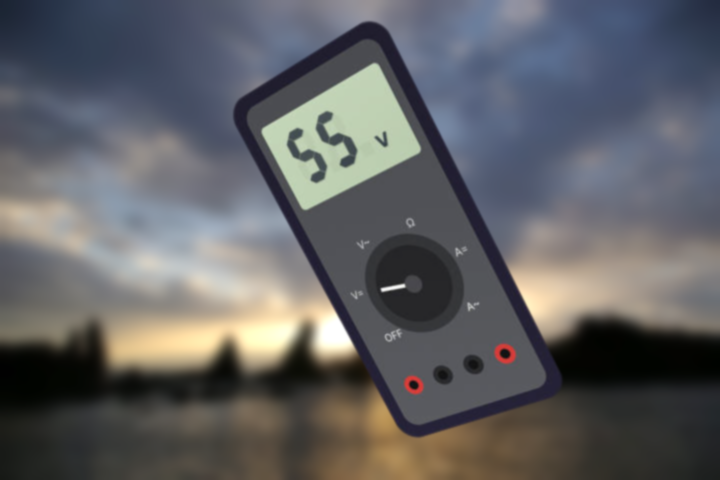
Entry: 55,V
